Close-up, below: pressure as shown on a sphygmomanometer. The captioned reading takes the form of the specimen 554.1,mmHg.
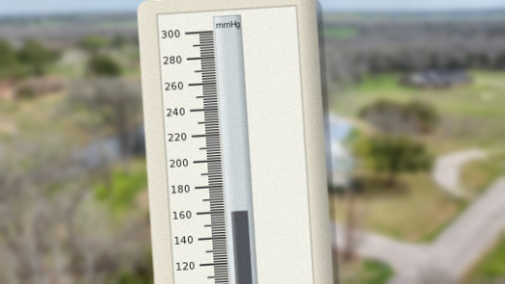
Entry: 160,mmHg
